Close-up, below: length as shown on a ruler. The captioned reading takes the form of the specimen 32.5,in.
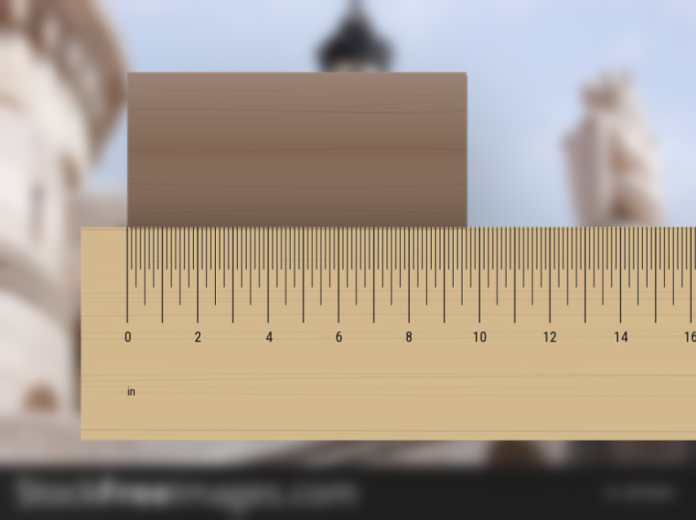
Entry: 9.625,in
